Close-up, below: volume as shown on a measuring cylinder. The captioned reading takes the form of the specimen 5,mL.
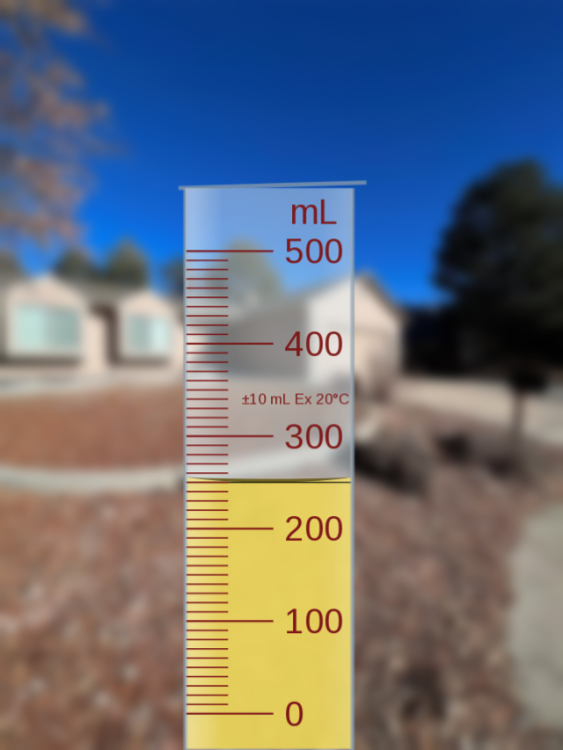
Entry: 250,mL
